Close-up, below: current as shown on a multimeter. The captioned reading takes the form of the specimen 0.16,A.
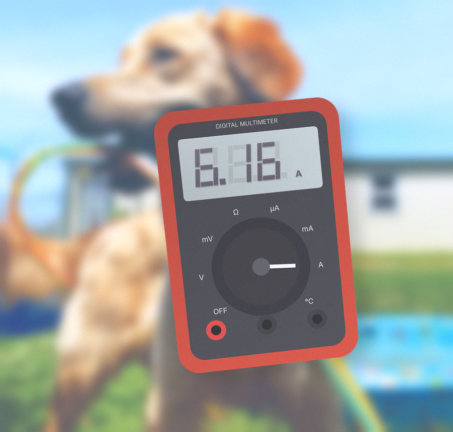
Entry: 6.16,A
